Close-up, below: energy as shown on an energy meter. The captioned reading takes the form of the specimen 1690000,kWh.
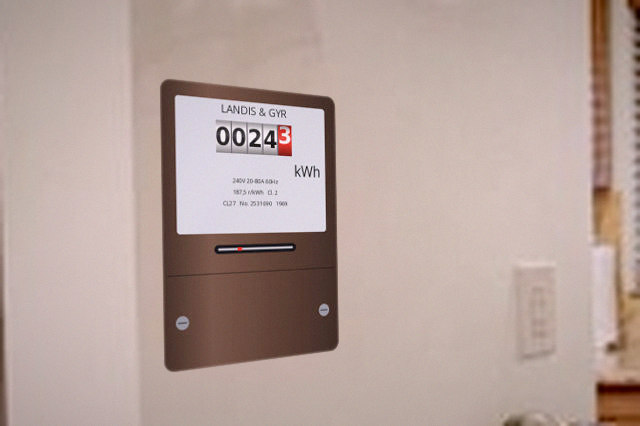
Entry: 24.3,kWh
